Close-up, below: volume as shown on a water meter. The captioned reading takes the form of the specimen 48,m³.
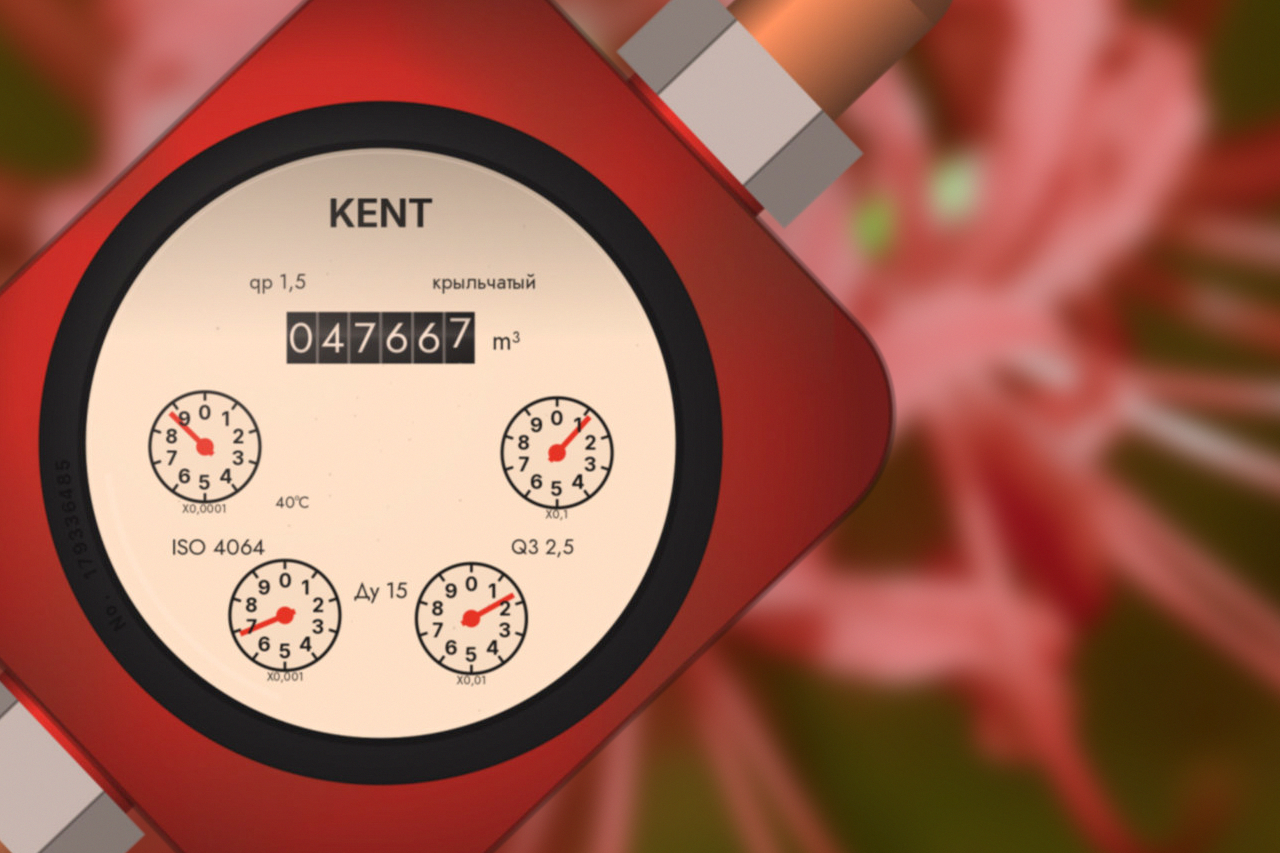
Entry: 47667.1168,m³
